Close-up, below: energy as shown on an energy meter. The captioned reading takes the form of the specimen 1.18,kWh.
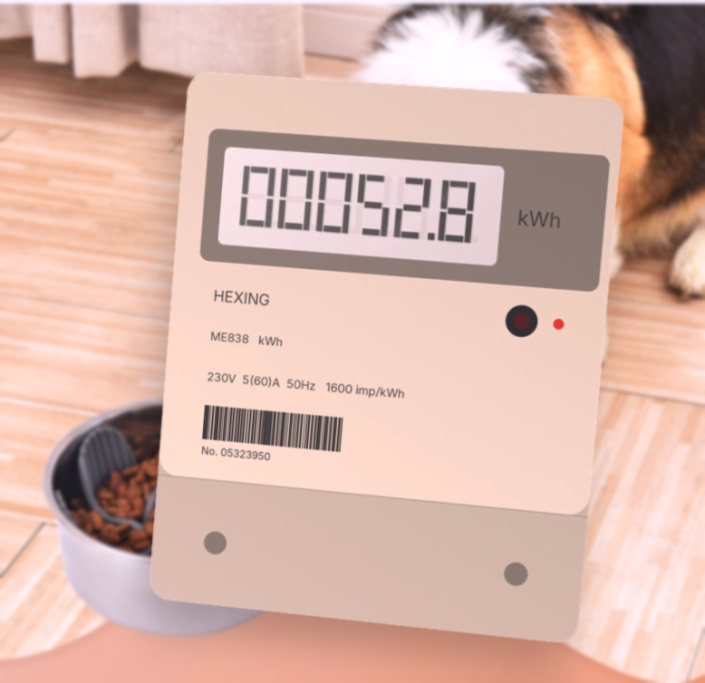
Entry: 52.8,kWh
